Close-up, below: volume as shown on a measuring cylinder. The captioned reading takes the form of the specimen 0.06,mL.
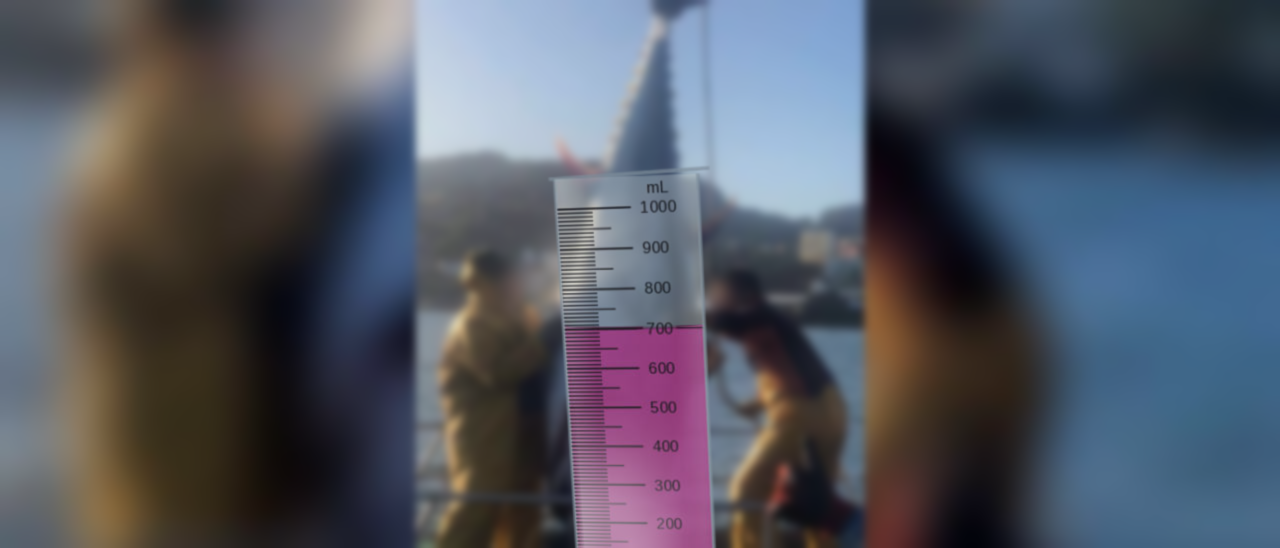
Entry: 700,mL
